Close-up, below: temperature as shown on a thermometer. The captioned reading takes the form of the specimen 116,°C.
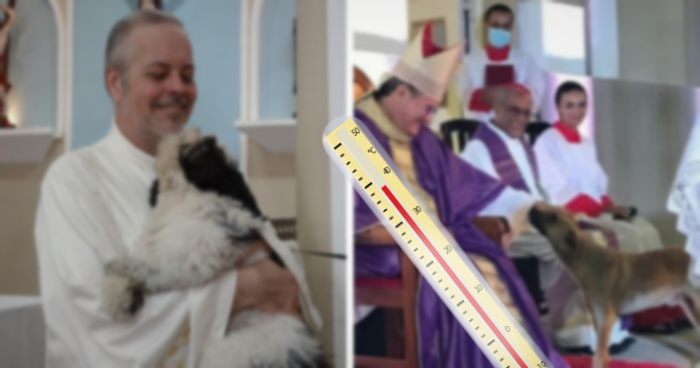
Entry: 38,°C
